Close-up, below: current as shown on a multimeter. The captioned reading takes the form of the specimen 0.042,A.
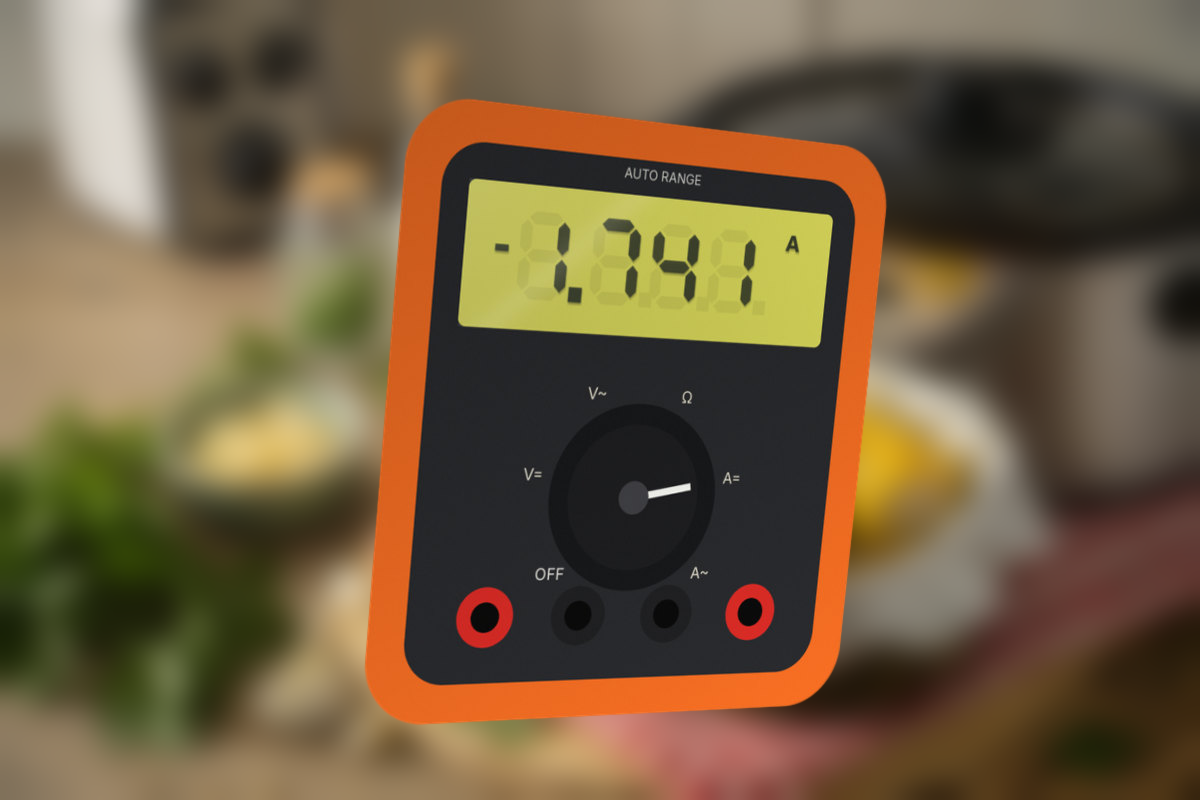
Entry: -1.741,A
